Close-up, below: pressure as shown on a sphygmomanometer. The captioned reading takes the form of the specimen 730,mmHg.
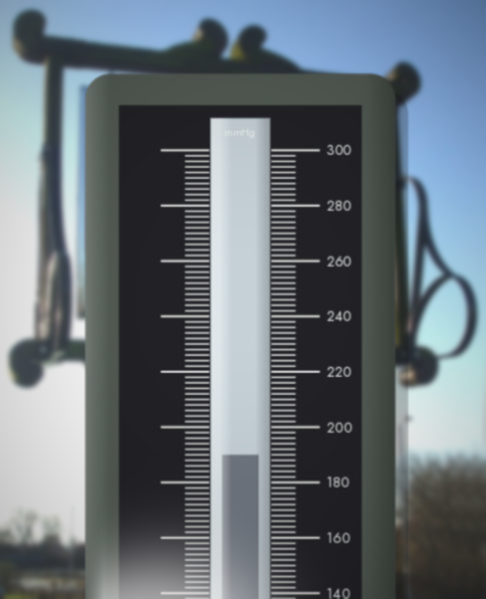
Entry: 190,mmHg
